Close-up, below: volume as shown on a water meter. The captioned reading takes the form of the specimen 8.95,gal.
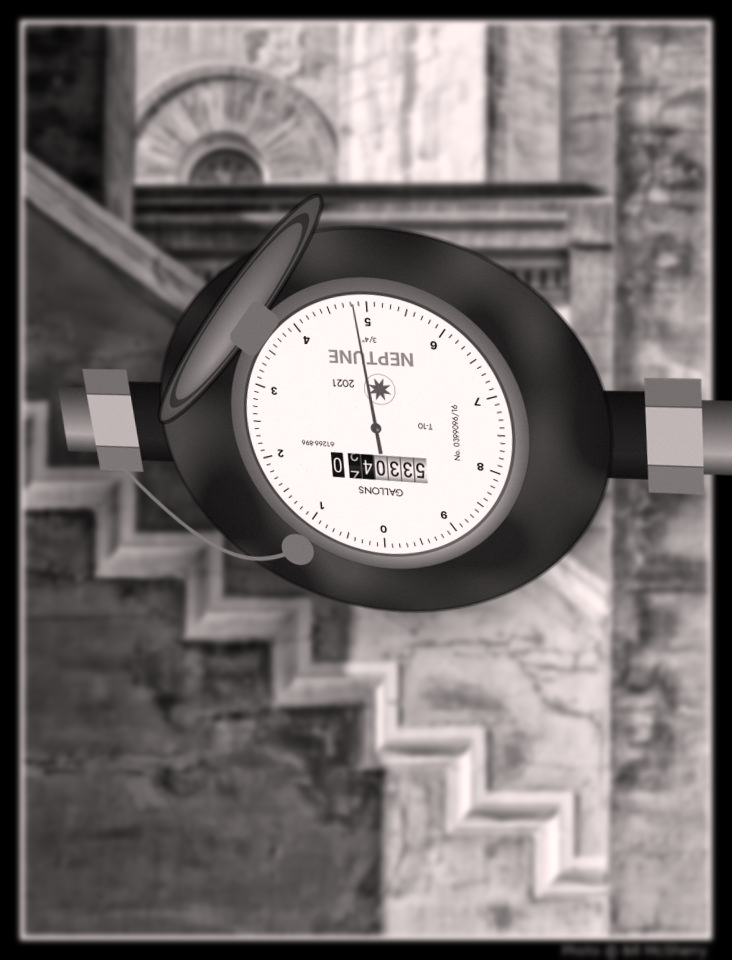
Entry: 5330424.8,gal
